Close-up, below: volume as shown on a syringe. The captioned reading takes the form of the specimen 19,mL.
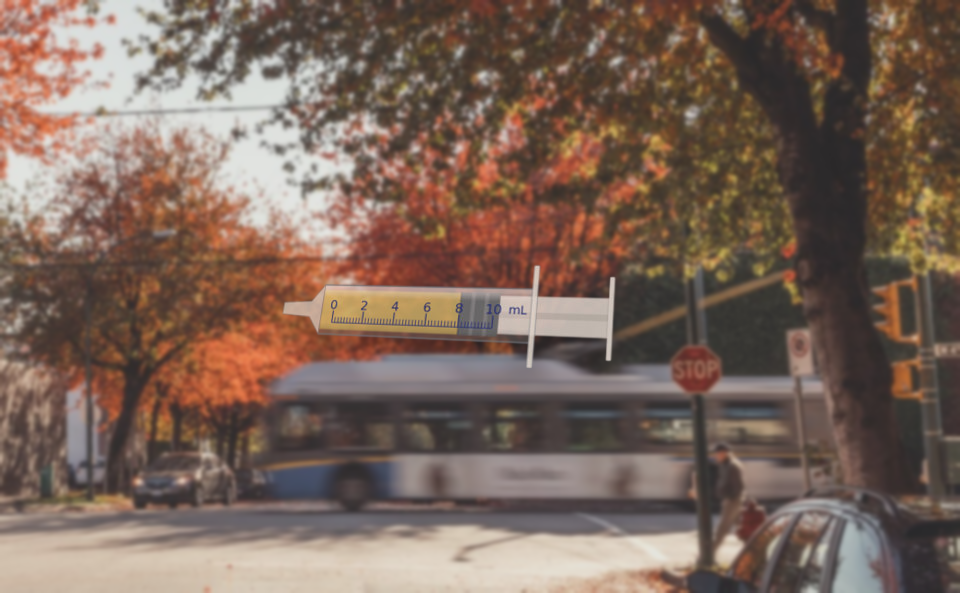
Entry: 8,mL
